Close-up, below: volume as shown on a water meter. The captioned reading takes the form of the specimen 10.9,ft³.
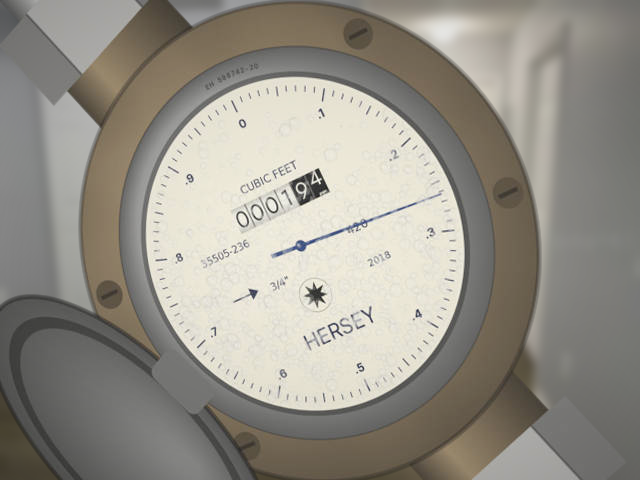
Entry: 194.26,ft³
